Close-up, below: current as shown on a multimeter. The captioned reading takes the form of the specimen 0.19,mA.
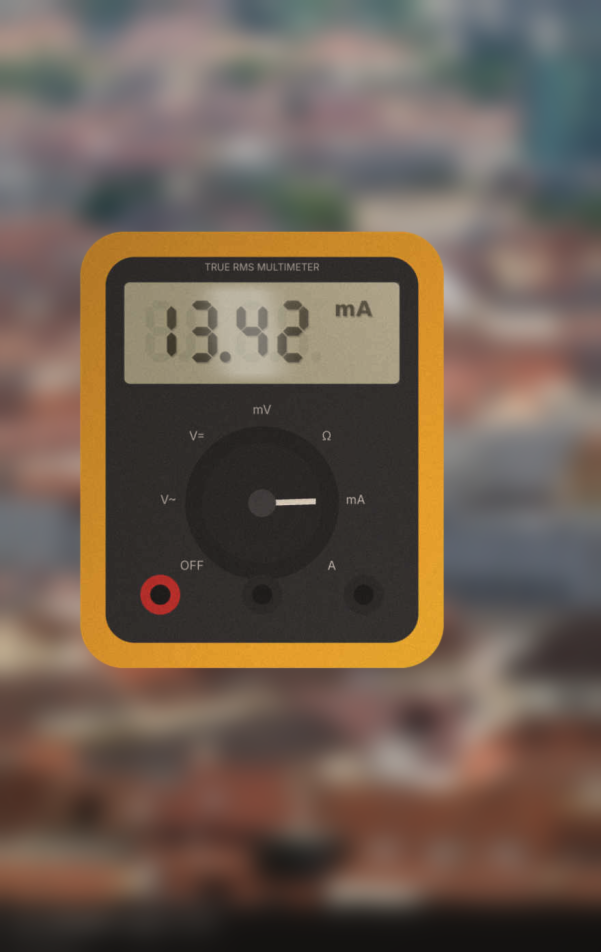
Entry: 13.42,mA
